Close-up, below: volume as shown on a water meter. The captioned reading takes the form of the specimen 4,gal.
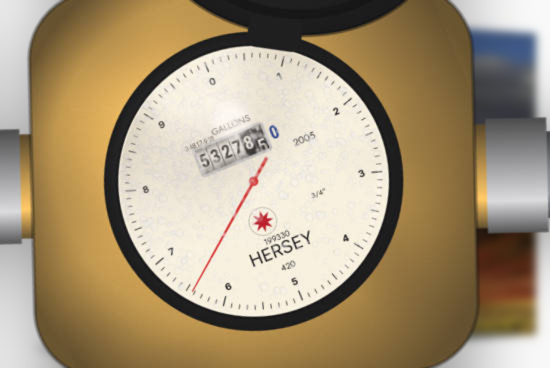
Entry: 5327846.4,gal
